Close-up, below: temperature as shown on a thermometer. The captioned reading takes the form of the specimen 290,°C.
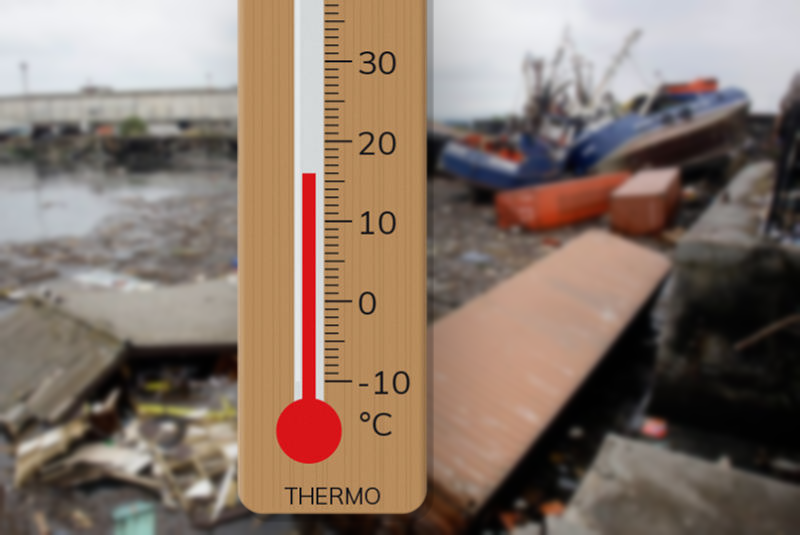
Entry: 16,°C
